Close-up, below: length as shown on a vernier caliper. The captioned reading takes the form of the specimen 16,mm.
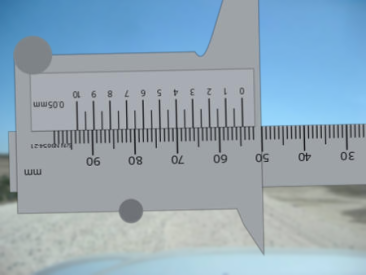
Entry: 54.5,mm
